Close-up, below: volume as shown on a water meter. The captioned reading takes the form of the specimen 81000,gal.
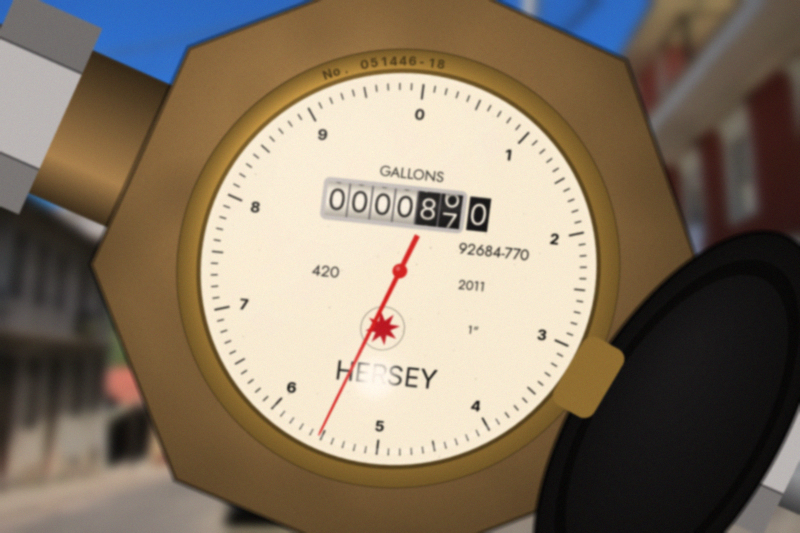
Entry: 865.5,gal
